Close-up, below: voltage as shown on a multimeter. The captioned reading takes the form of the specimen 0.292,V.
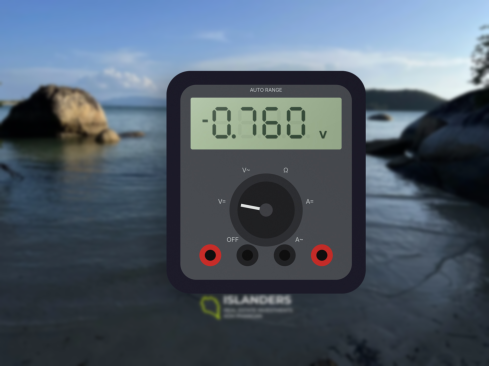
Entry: -0.760,V
